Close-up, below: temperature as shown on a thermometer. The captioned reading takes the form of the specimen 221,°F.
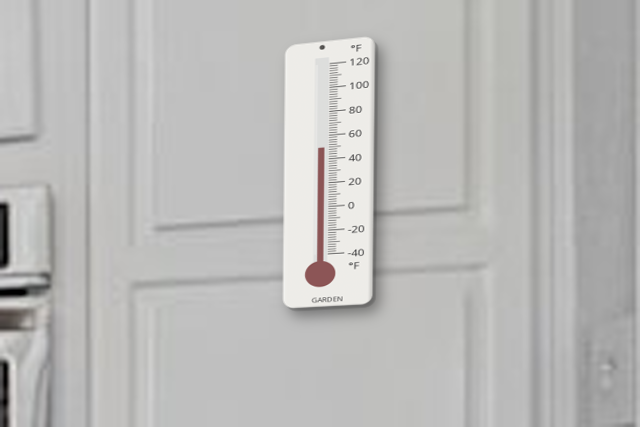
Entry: 50,°F
